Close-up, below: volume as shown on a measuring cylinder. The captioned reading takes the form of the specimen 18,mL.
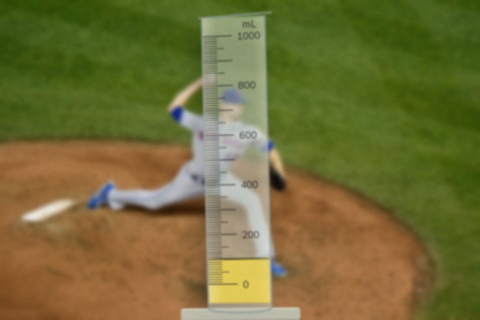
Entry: 100,mL
